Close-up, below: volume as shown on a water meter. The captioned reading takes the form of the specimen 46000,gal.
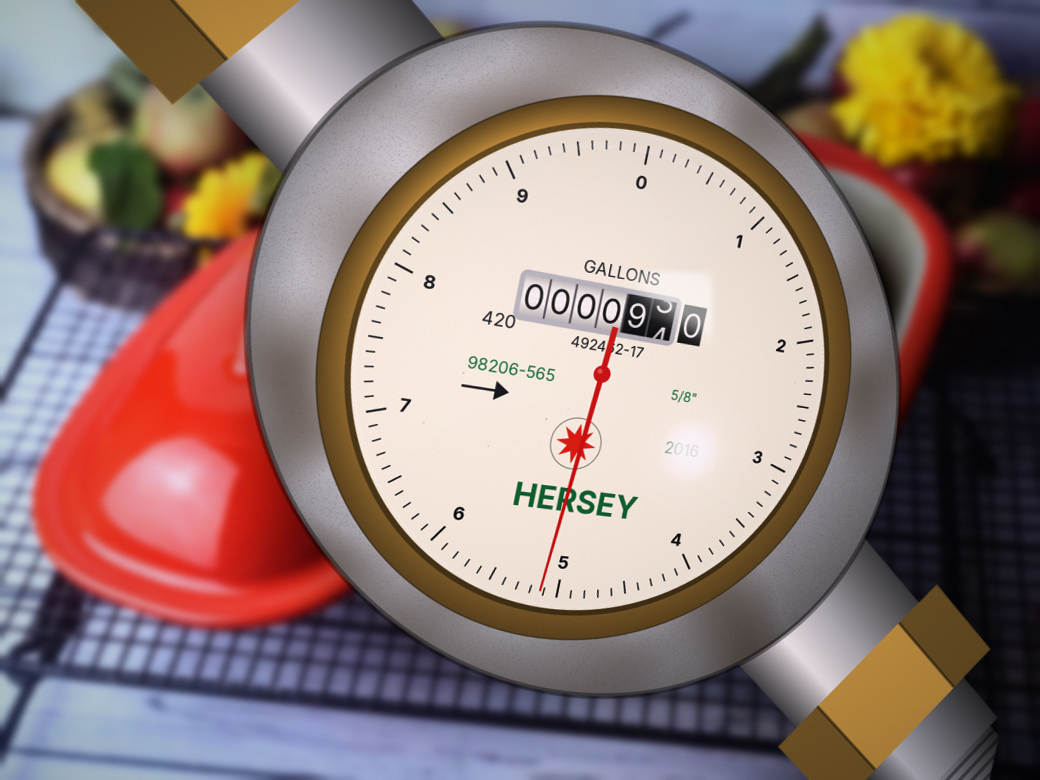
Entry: 935.1,gal
